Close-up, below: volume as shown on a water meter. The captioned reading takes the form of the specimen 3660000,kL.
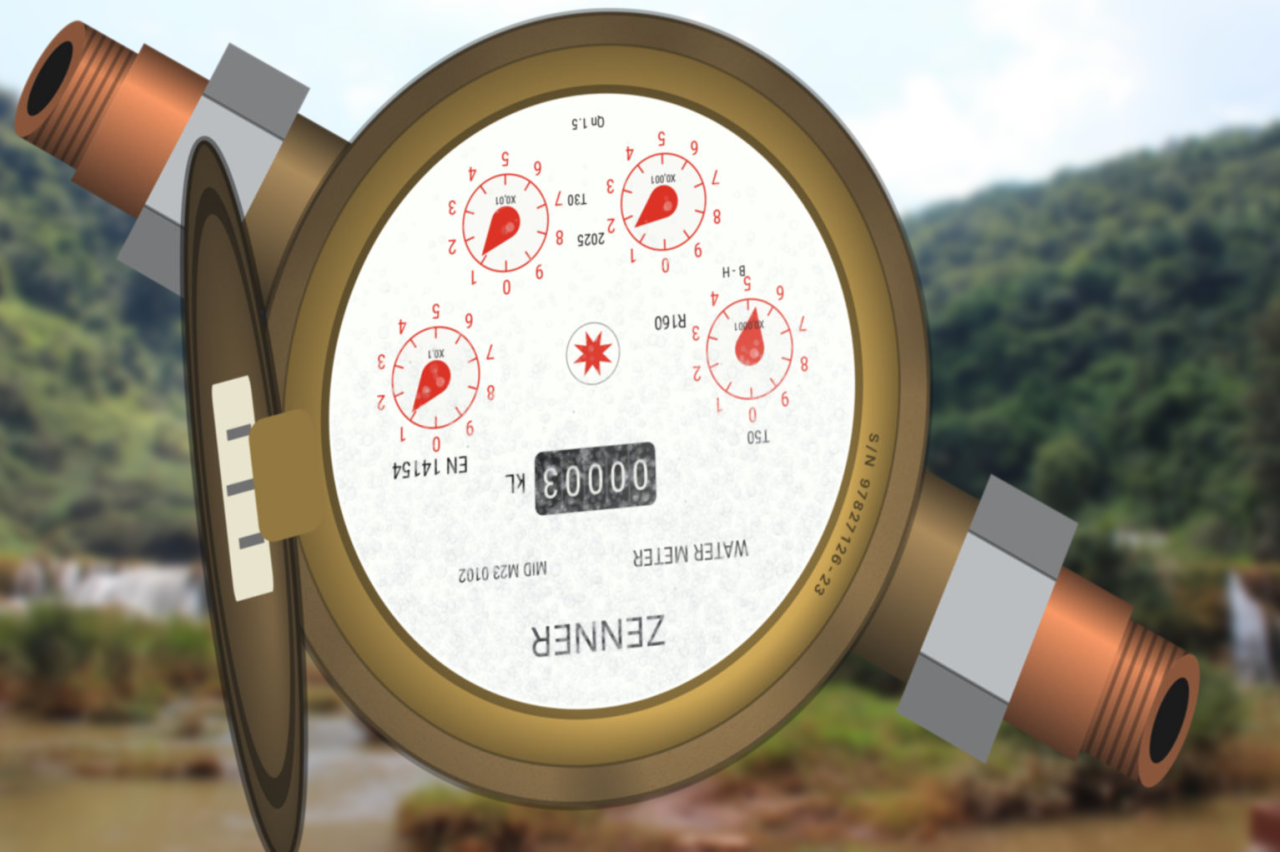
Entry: 3.1115,kL
